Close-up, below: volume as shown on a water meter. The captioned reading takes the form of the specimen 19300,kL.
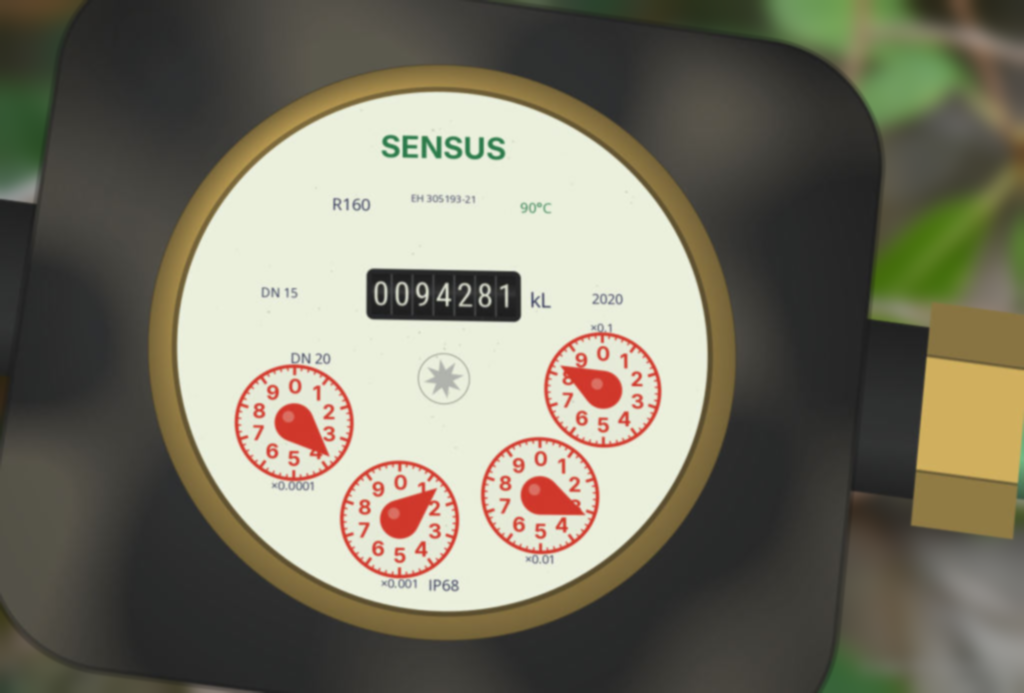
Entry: 94281.8313,kL
